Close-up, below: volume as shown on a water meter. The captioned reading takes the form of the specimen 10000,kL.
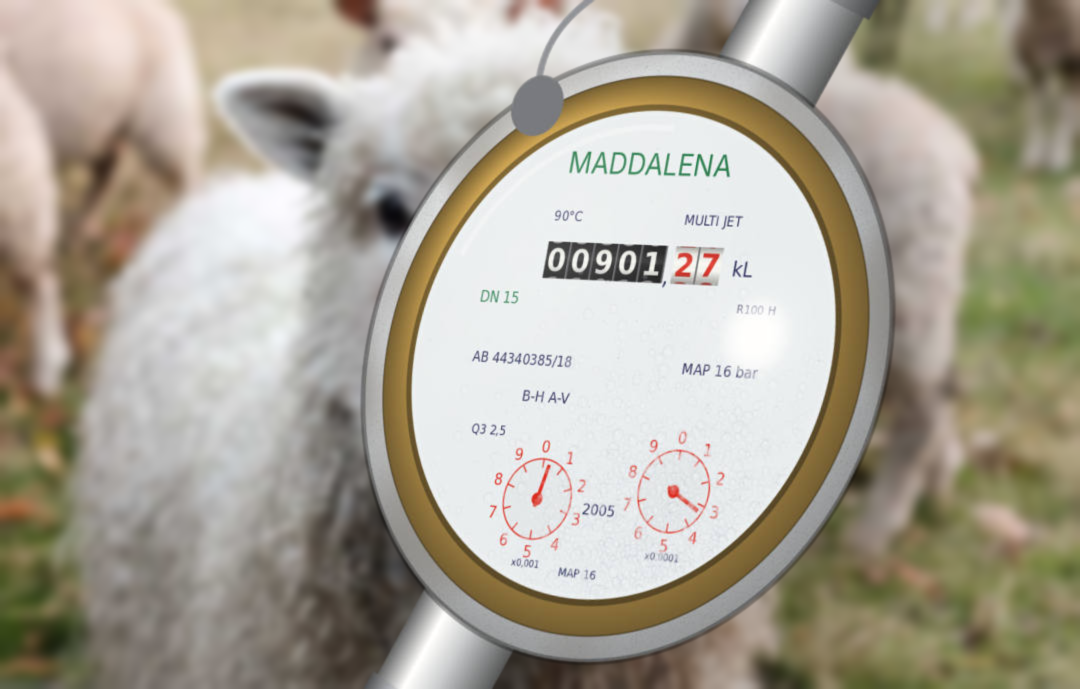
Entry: 901.2703,kL
